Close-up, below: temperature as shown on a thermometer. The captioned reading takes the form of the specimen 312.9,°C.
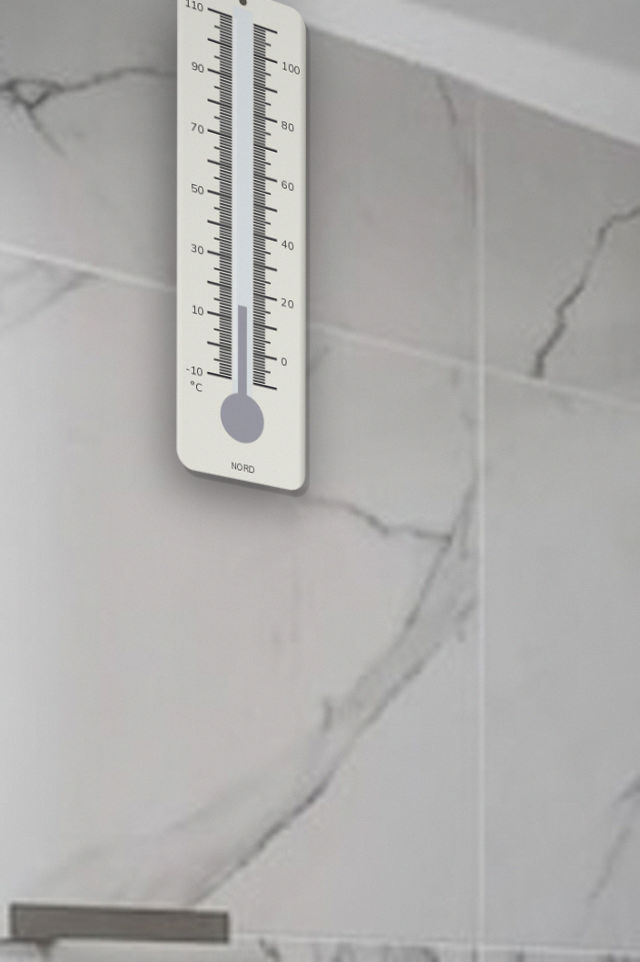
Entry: 15,°C
